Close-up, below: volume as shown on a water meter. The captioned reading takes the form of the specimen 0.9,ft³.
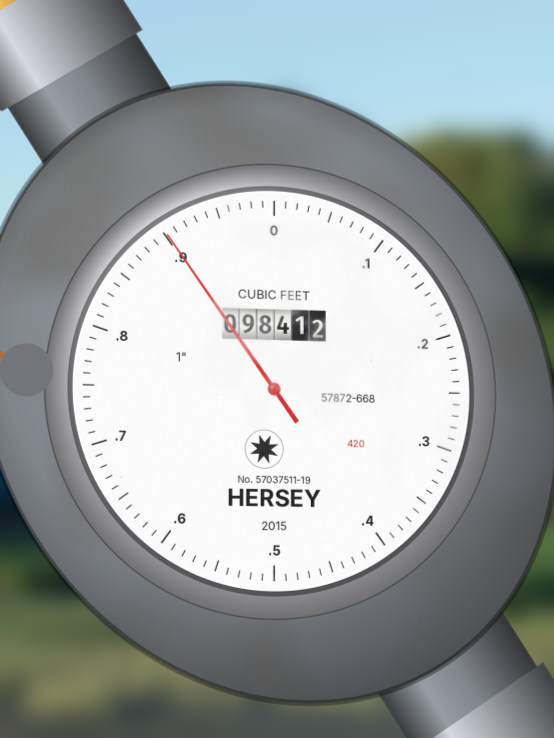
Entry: 98411.90,ft³
